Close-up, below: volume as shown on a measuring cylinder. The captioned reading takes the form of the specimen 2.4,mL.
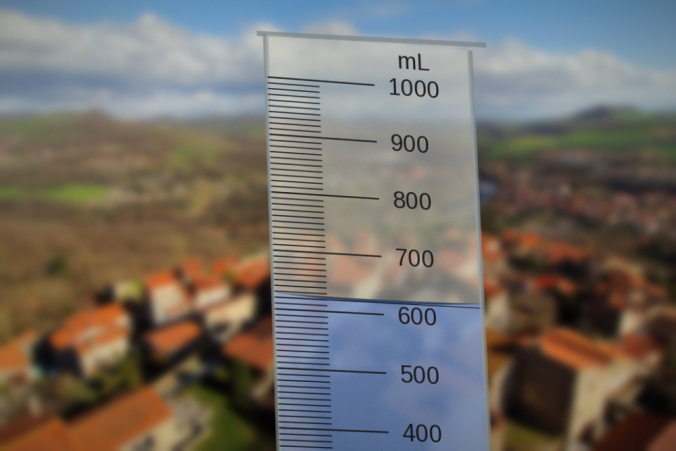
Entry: 620,mL
